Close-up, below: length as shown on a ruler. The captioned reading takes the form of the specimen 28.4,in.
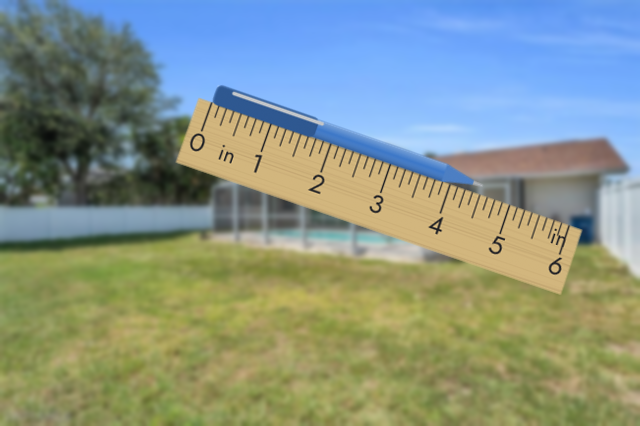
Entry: 4.5,in
